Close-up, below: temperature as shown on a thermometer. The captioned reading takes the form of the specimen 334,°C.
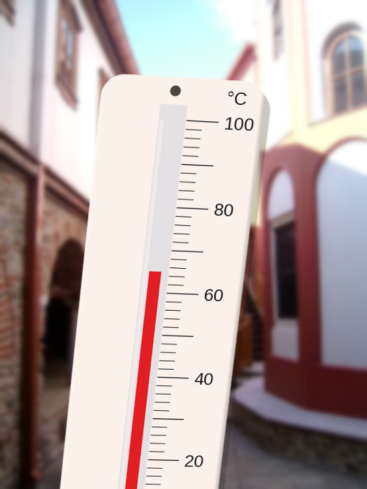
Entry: 65,°C
